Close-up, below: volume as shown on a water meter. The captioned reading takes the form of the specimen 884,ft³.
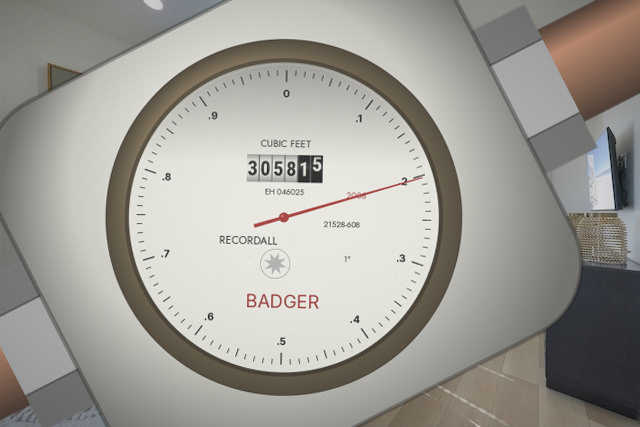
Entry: 305815.20,ft³
